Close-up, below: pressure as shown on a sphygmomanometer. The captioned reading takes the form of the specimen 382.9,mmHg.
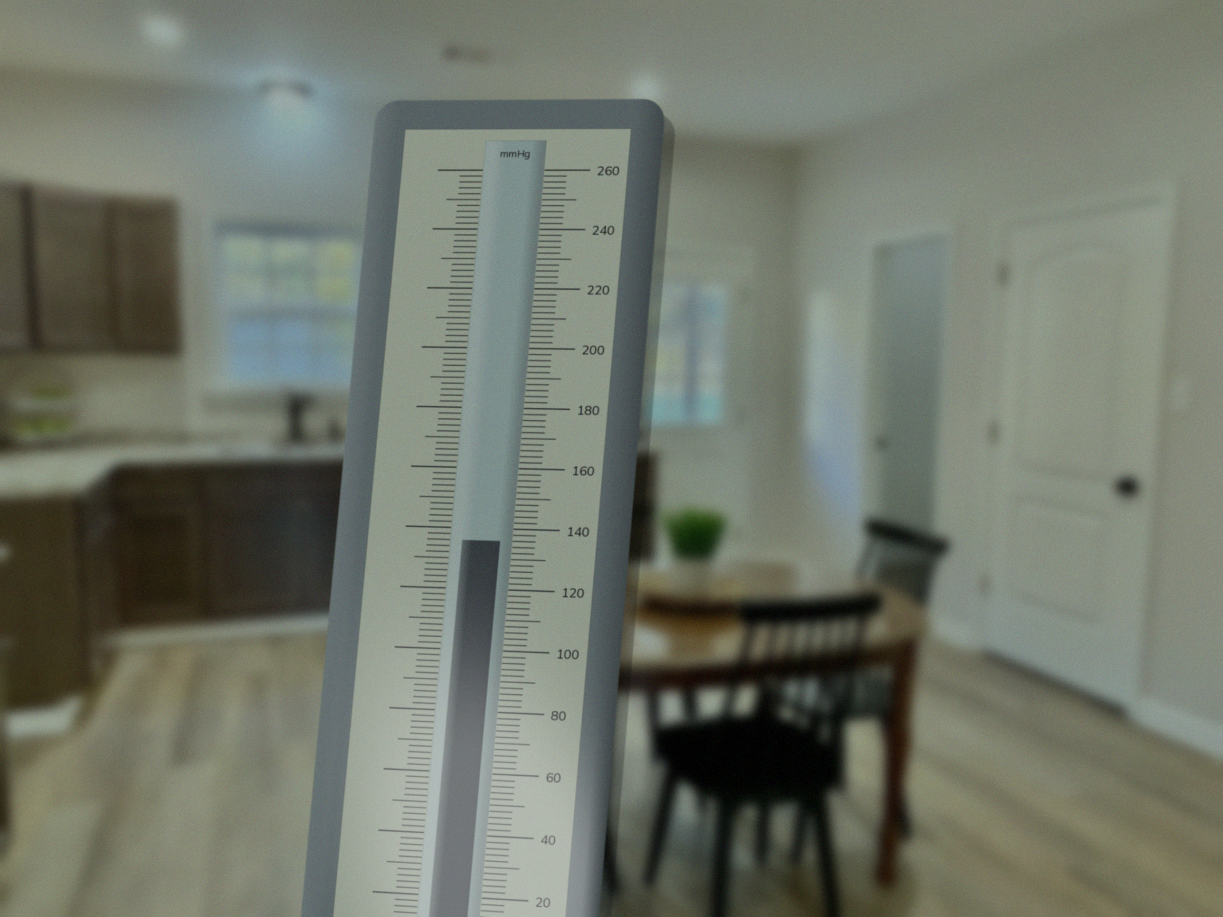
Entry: 136,mmHg
